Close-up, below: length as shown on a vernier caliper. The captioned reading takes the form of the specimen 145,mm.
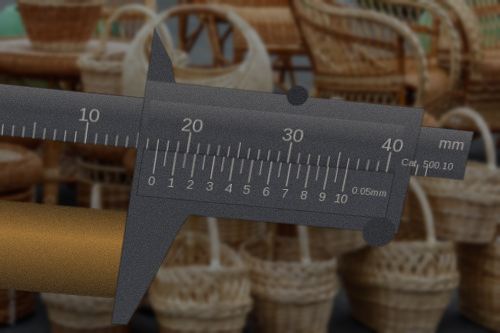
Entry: 17.0,mm
